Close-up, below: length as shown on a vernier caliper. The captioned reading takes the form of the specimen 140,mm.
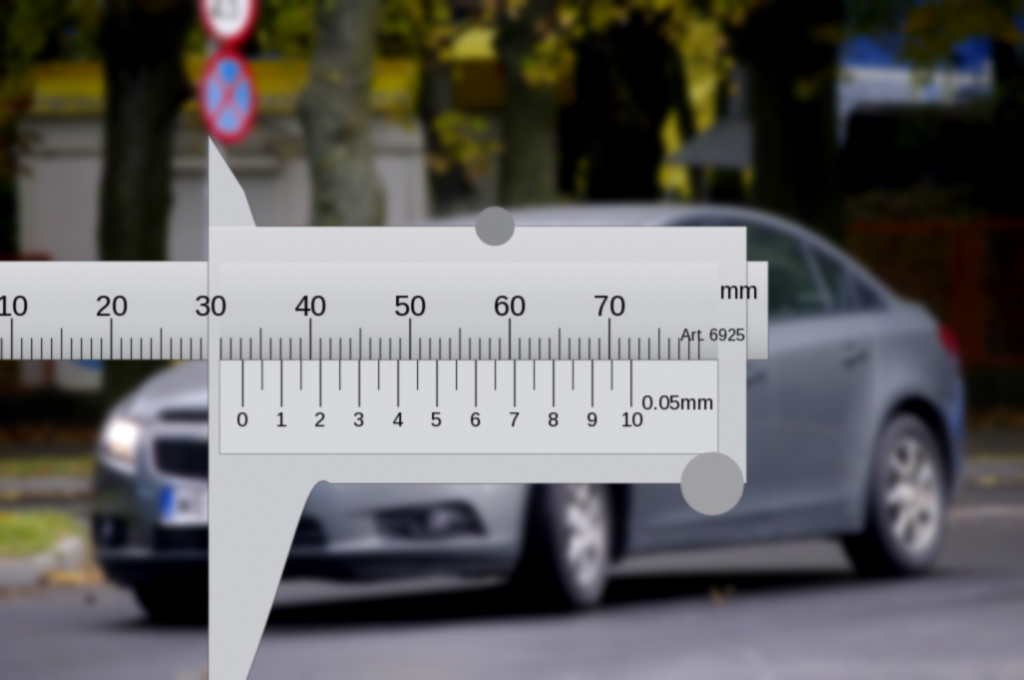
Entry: 33.2,mm
